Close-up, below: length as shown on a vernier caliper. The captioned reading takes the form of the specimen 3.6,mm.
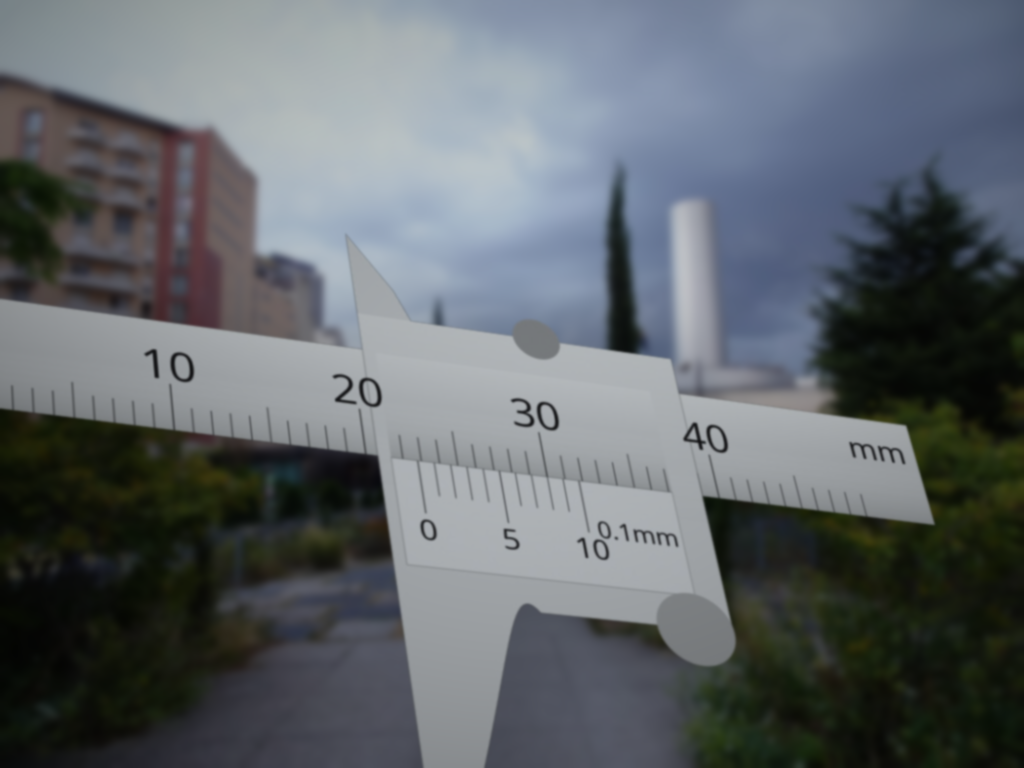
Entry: 22.8,mm
